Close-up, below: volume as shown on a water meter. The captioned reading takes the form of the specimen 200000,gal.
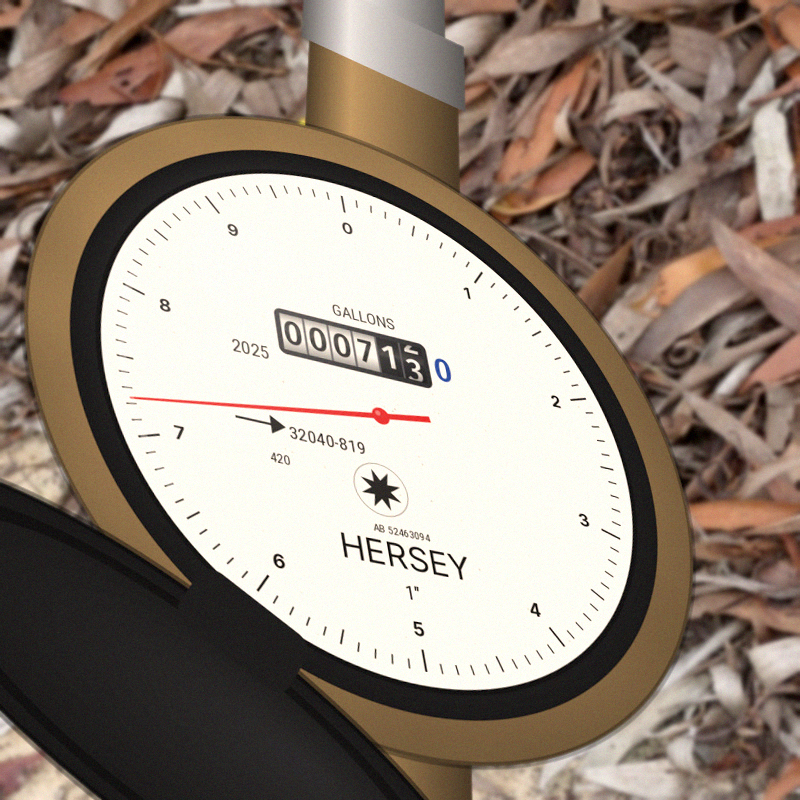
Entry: 7127.2,gal
